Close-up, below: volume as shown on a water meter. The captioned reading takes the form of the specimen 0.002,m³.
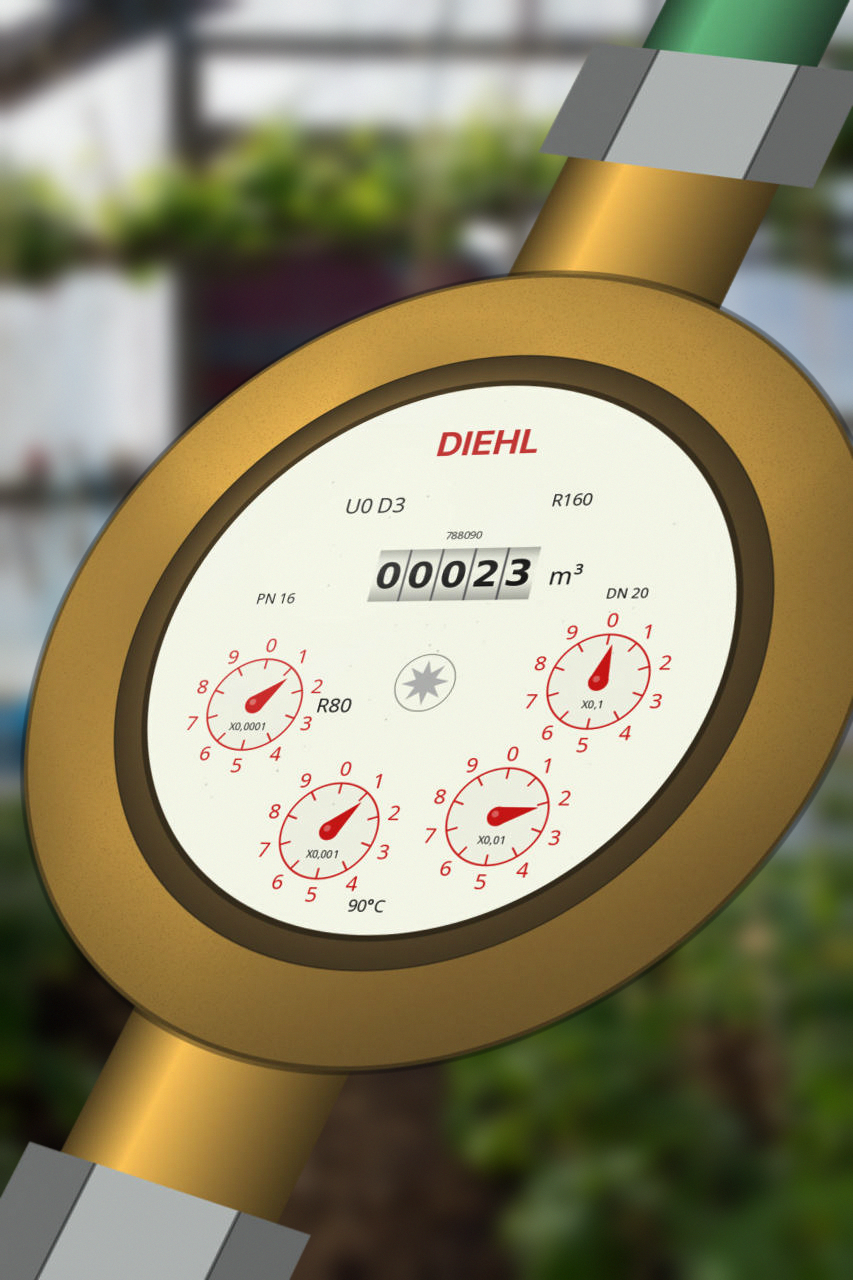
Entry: 23.0211,m³
